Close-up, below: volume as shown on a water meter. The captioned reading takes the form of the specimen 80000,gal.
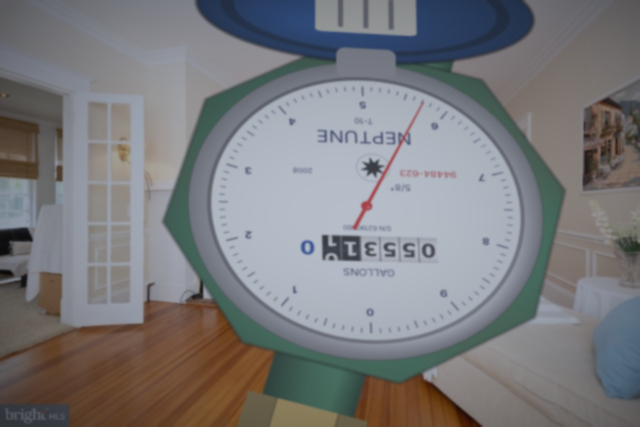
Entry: 553105.7,gal
